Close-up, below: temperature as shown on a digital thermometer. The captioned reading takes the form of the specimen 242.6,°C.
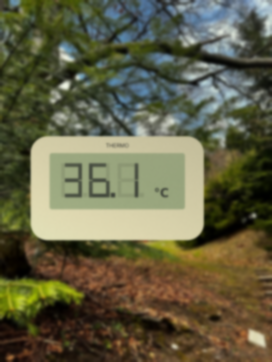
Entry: 36.1,°C
